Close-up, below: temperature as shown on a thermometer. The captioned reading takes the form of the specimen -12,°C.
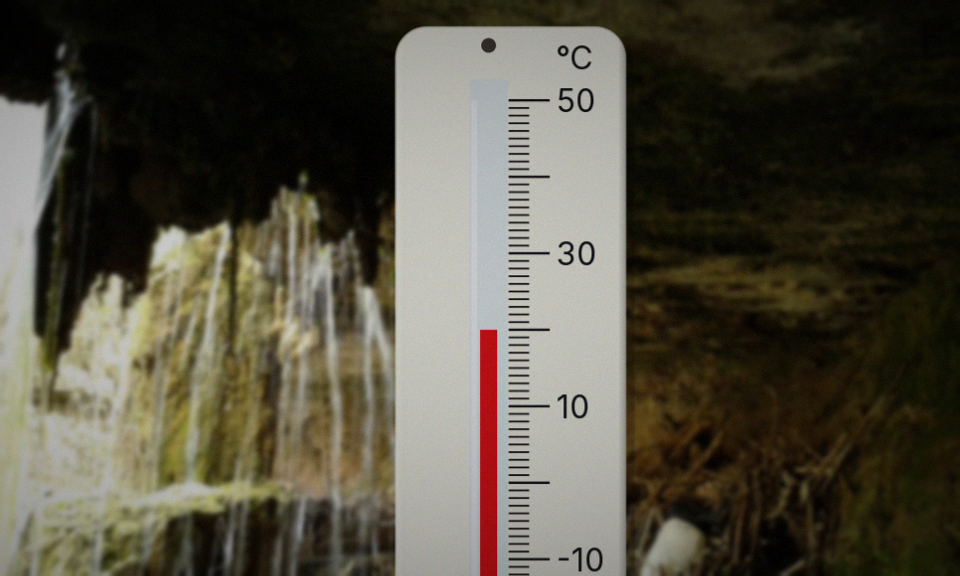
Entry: 20,°C
